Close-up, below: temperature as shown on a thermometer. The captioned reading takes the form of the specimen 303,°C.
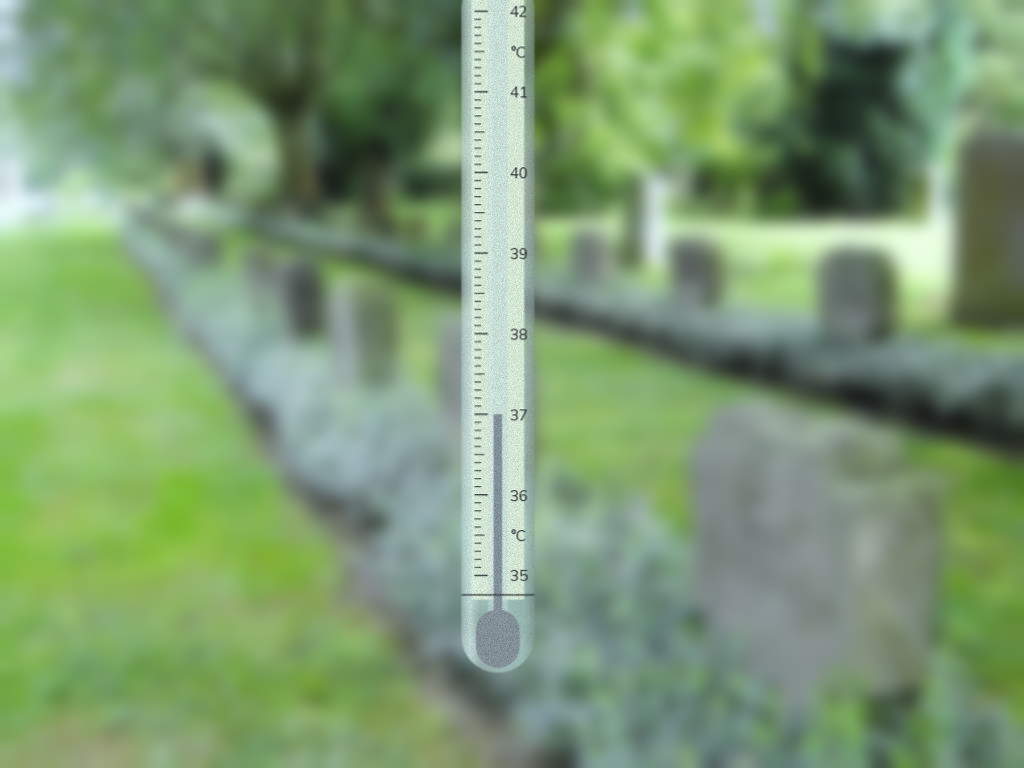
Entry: 37,°C
